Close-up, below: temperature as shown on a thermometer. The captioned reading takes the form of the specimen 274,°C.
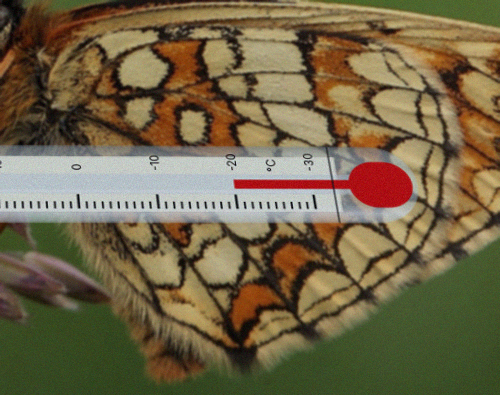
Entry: -20,°C
